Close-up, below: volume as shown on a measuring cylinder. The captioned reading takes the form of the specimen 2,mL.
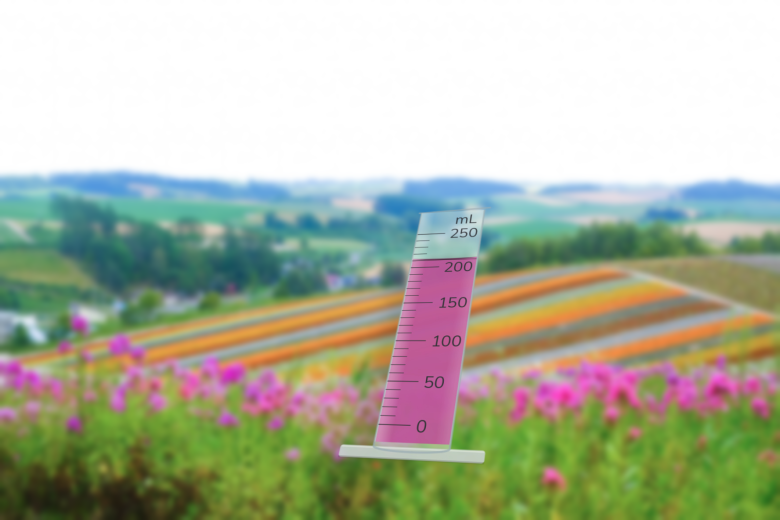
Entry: 210,mL
